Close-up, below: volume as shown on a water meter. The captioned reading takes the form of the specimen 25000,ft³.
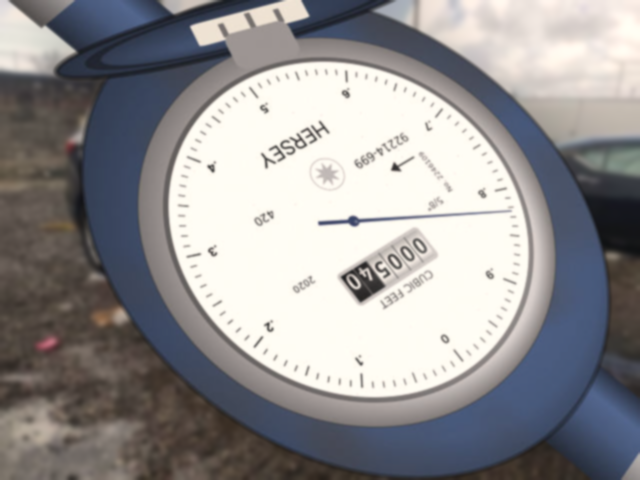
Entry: 539.82,ft³
